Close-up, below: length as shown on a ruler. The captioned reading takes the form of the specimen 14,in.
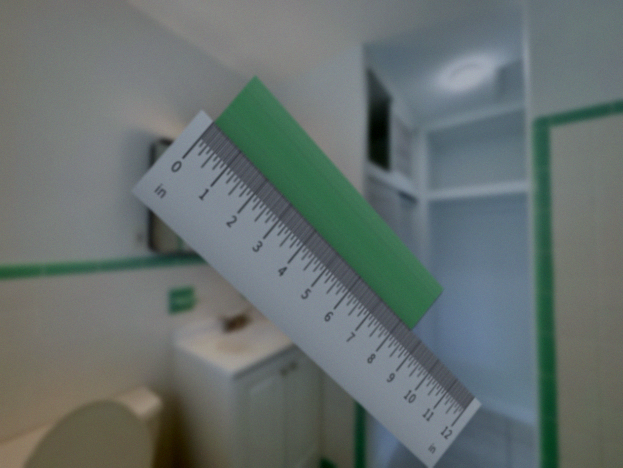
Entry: 8.5,in
